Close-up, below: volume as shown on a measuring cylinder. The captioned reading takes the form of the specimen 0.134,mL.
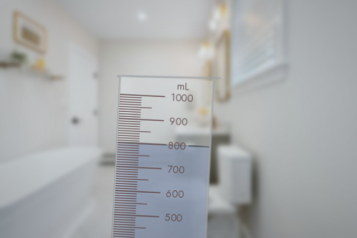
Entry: 800,mL
